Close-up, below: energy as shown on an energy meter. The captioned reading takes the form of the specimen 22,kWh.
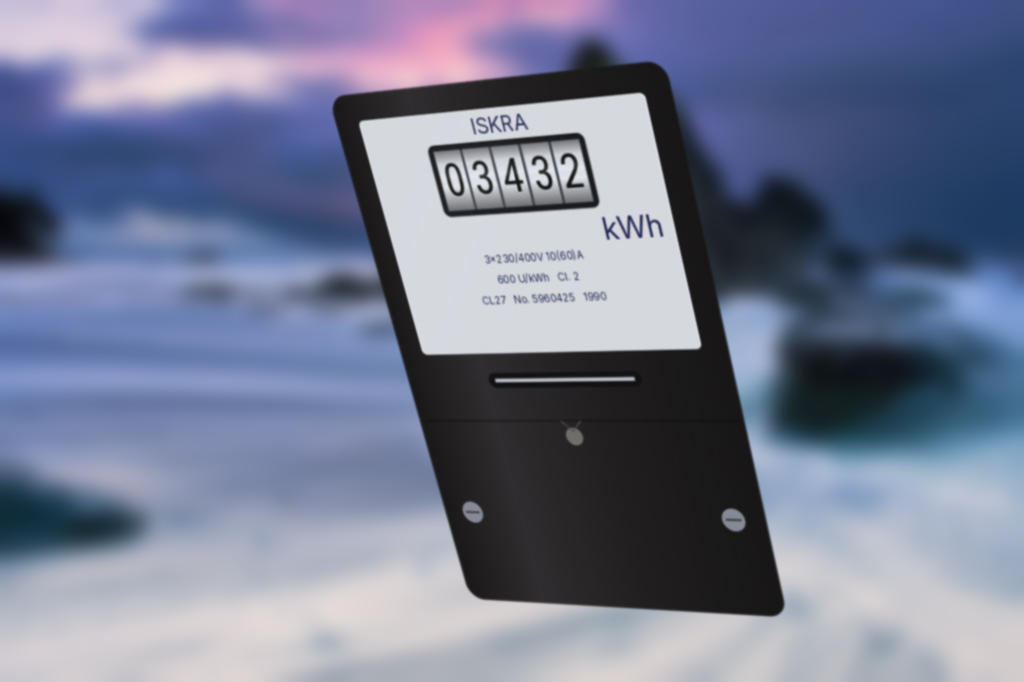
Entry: 3432,kWh
